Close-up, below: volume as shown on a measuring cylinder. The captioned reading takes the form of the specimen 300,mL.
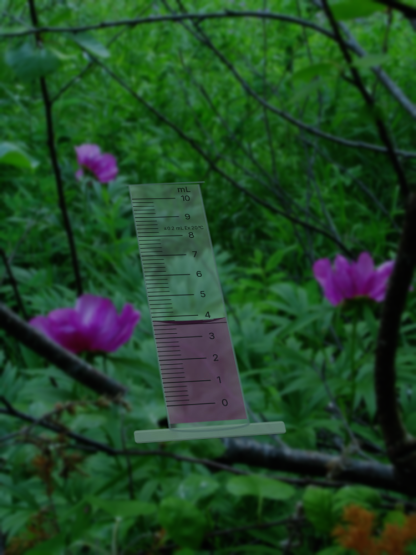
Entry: 3.6,mL
